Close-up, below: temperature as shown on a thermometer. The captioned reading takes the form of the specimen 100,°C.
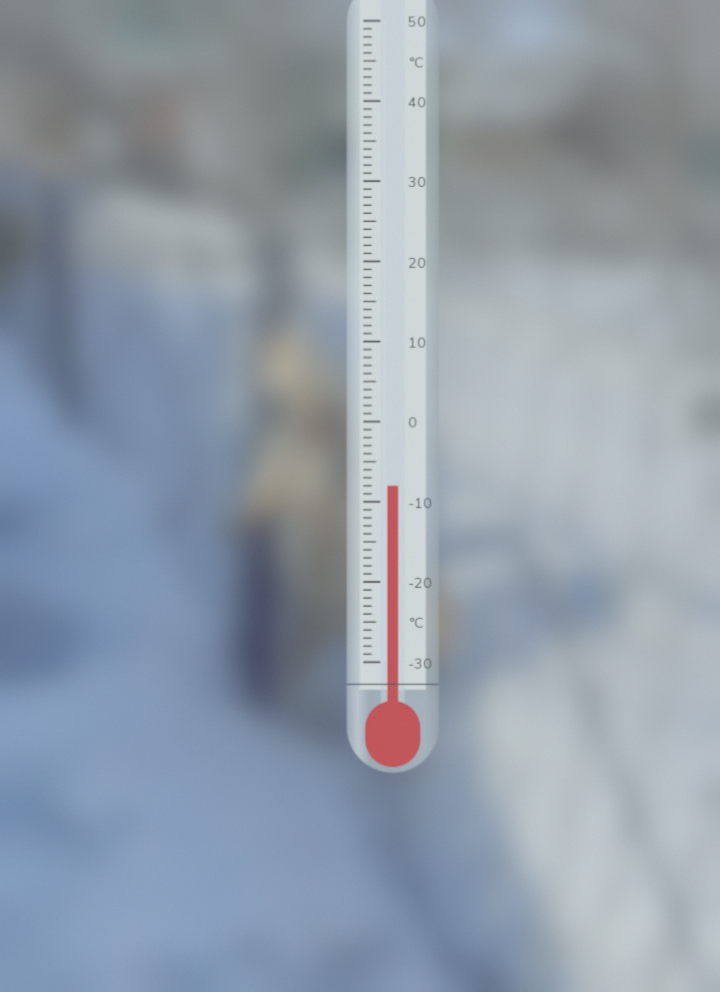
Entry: -8,°C
